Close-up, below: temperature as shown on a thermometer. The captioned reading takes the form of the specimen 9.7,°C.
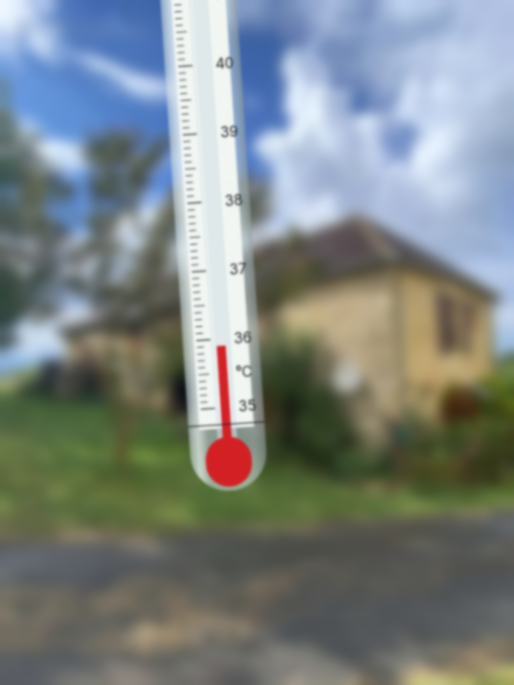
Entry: 35.9,°C
